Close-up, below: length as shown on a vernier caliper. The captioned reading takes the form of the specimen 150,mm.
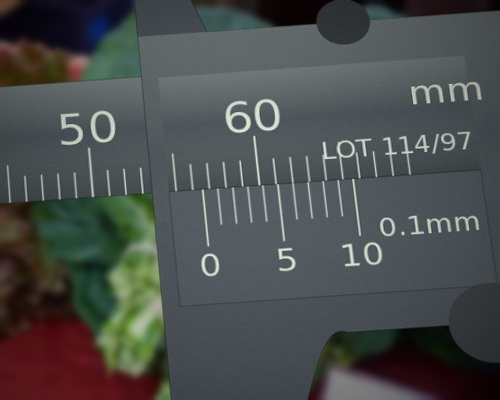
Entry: 56.6,mm
